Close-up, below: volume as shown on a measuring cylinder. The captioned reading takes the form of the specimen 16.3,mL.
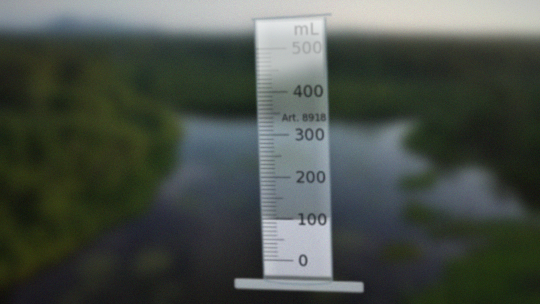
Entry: 100,mL
